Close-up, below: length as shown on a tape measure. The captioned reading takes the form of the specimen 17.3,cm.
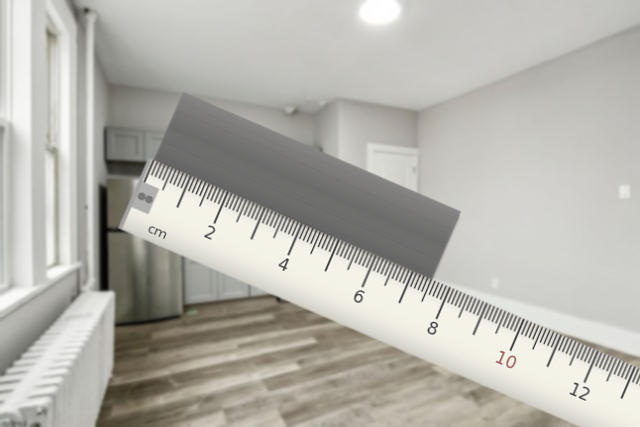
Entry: 7.5,cm
